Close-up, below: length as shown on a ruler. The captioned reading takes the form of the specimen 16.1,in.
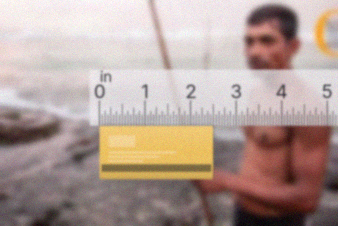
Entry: 2.5,in
